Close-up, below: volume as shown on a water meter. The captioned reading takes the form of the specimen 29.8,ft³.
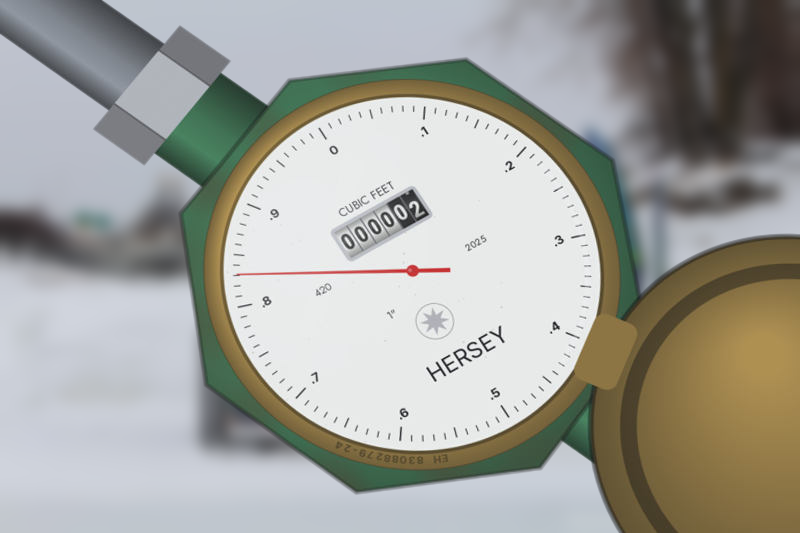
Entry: 1.83,ft³
